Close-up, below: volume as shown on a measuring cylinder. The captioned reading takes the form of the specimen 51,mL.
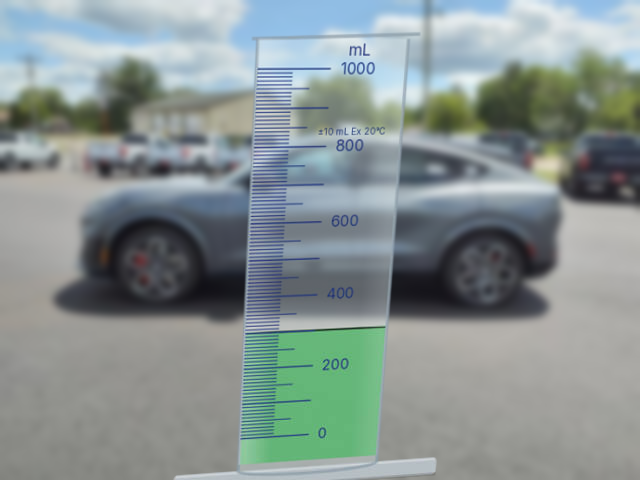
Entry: 300,mL
